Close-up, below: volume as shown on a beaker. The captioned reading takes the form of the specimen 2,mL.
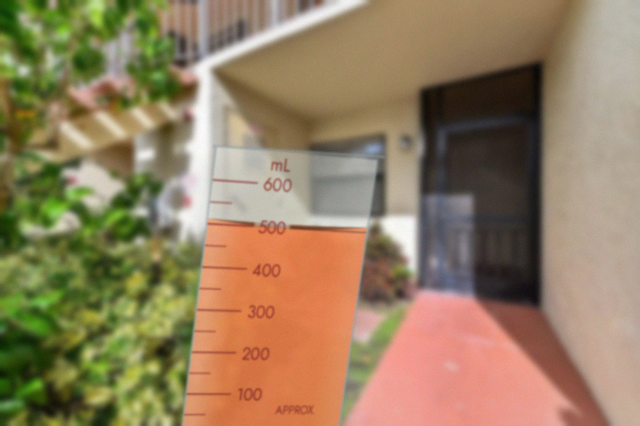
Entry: 500,mL
